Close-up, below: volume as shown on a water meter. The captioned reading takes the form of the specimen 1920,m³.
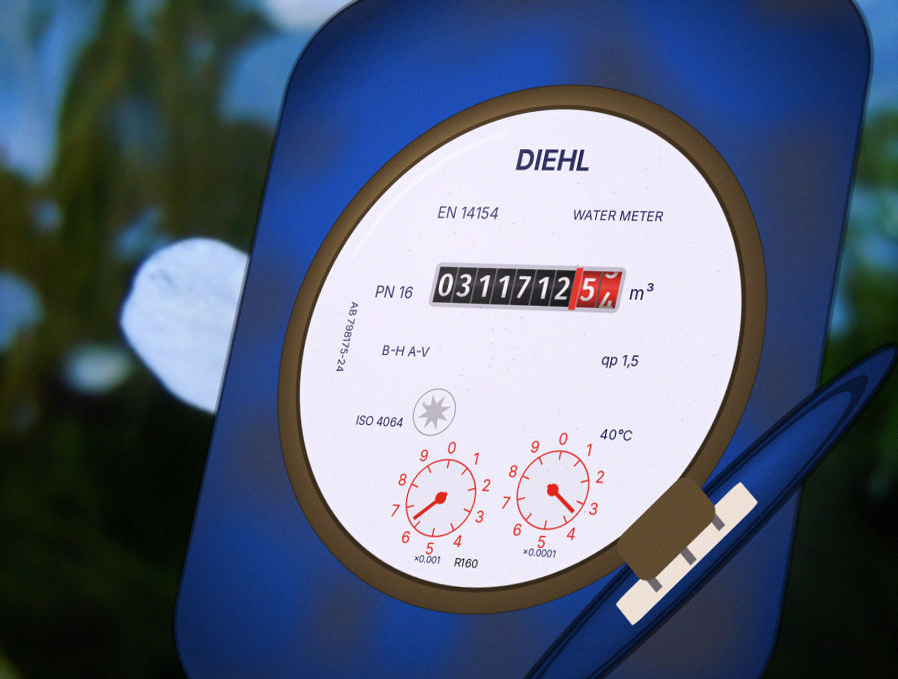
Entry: 311712.5363,m³
